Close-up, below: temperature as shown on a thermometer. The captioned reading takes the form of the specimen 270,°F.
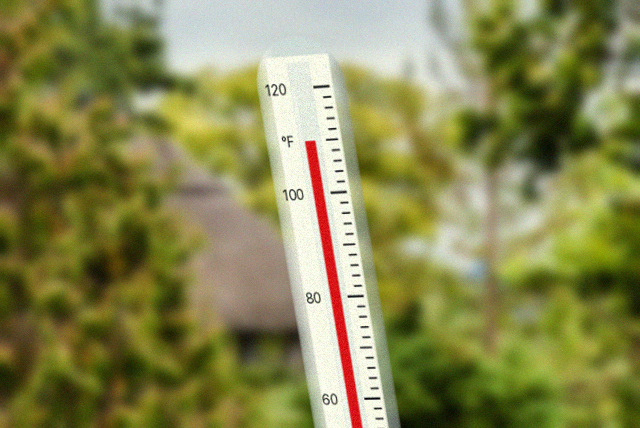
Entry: 110,°F
